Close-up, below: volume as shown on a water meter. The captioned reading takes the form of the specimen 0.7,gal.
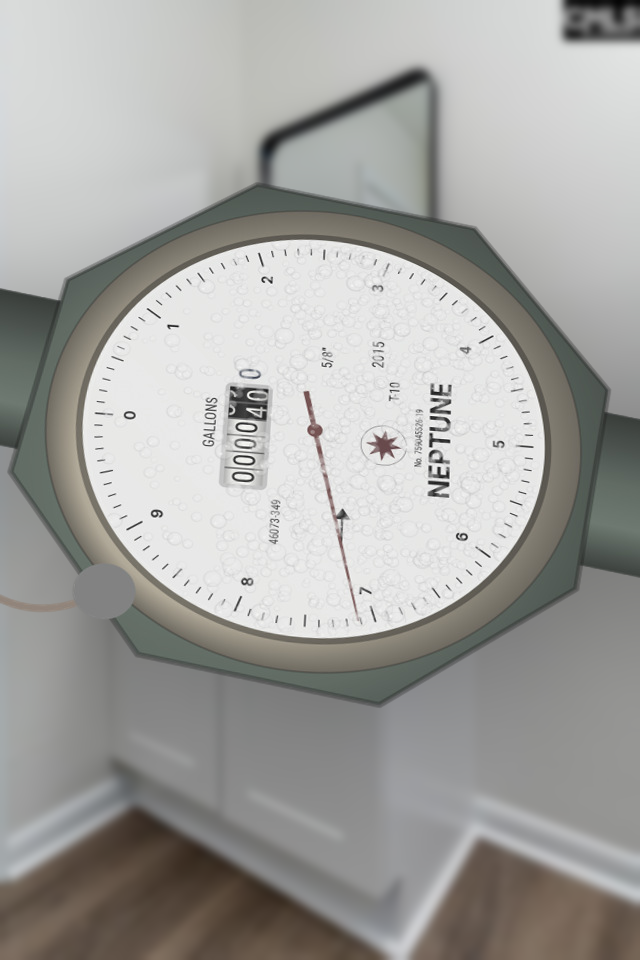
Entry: 397.1,gal
